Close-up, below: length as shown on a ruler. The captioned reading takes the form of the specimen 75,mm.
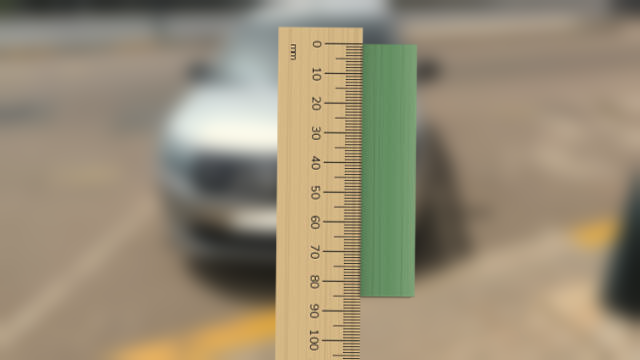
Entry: 85,mm
